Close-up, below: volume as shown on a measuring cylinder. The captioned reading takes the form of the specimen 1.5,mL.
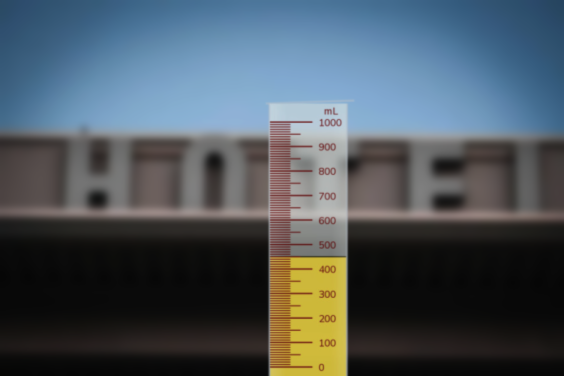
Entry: 450,mL
